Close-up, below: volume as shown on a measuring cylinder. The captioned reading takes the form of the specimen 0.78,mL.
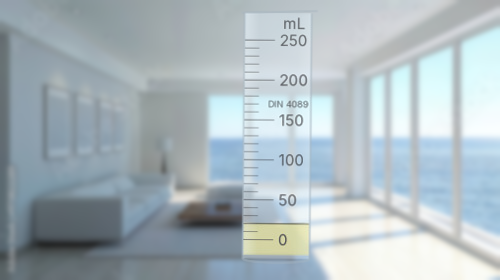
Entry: 20,mL
